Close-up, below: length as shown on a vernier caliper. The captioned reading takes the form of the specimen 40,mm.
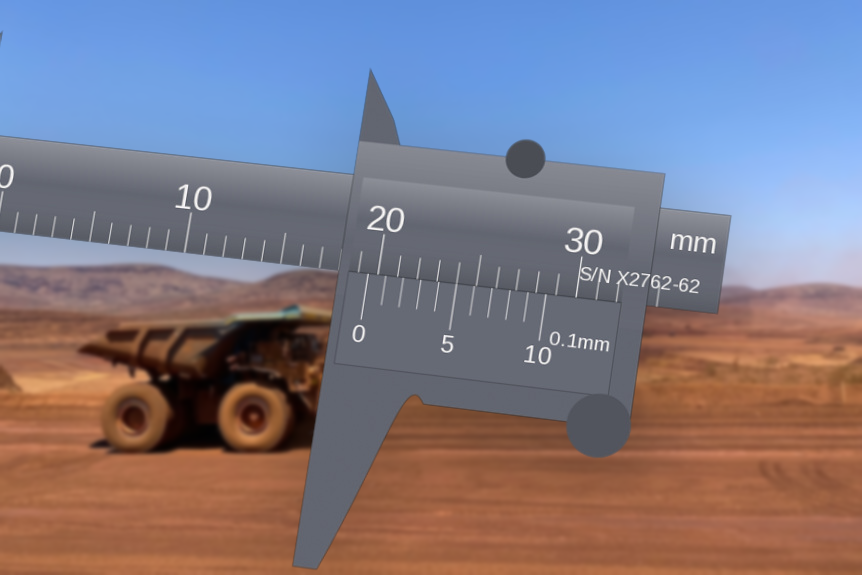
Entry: 19.5,mm
